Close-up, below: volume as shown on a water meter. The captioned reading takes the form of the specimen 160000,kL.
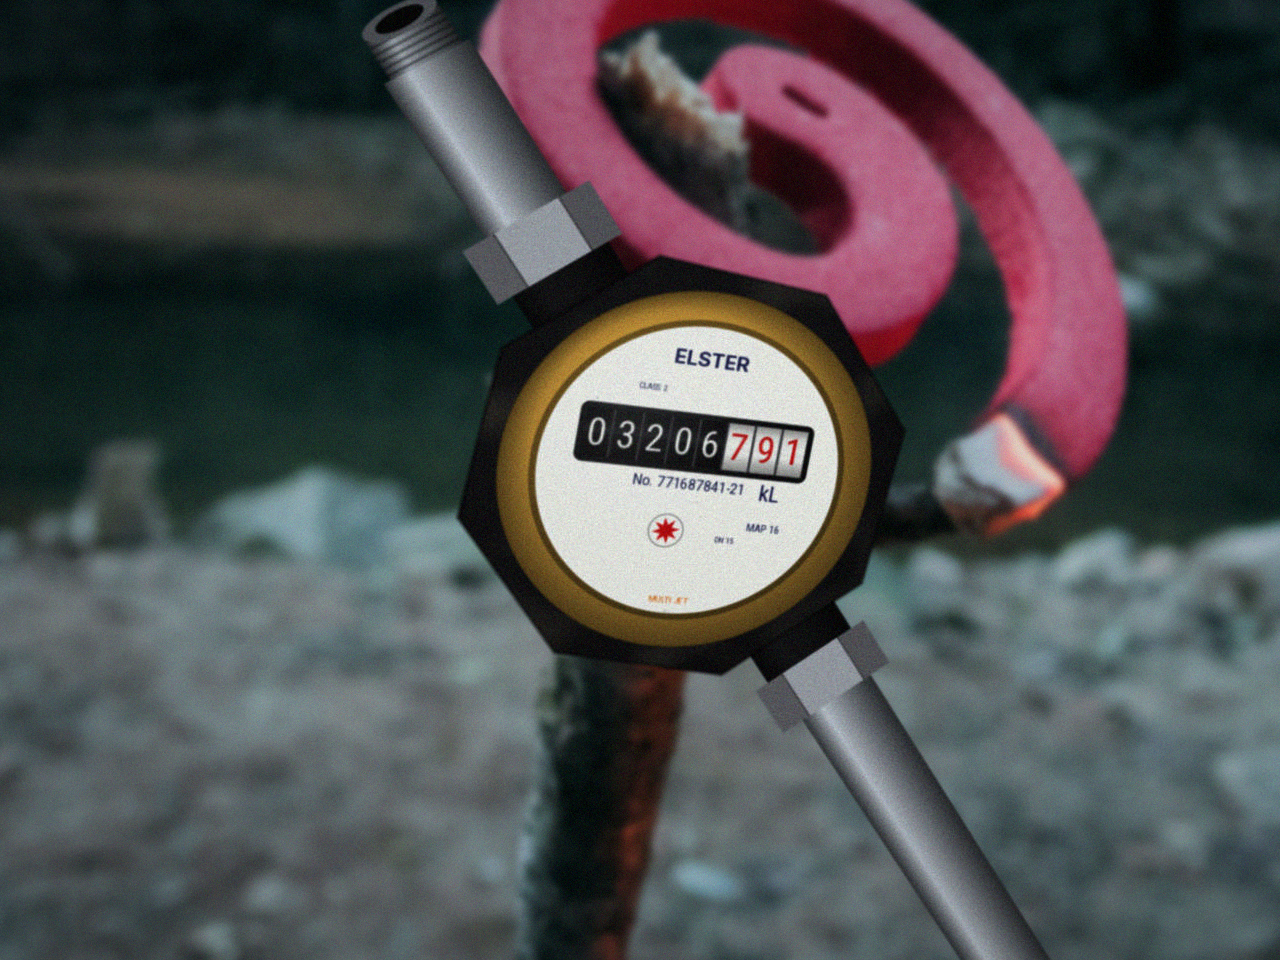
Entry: 3206.791,kL
